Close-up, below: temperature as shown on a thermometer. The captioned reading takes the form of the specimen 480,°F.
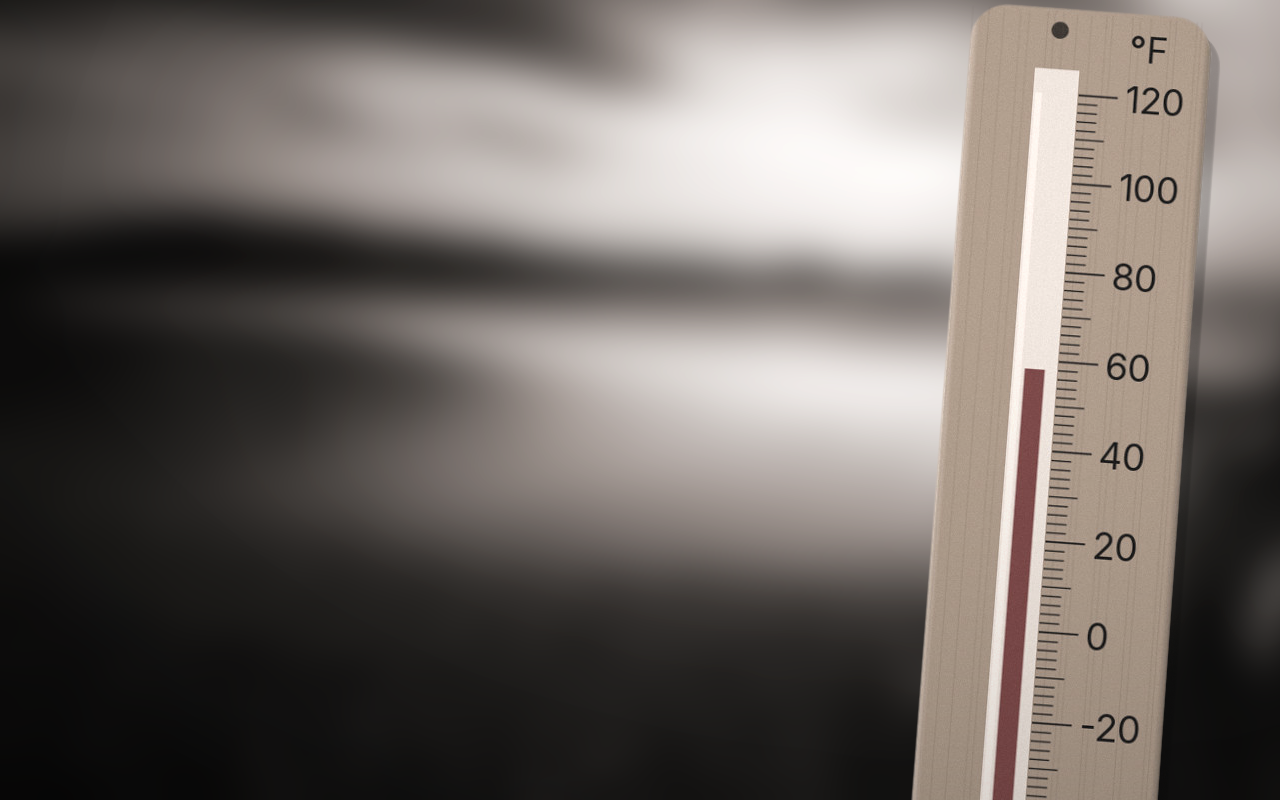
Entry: 58,°F
